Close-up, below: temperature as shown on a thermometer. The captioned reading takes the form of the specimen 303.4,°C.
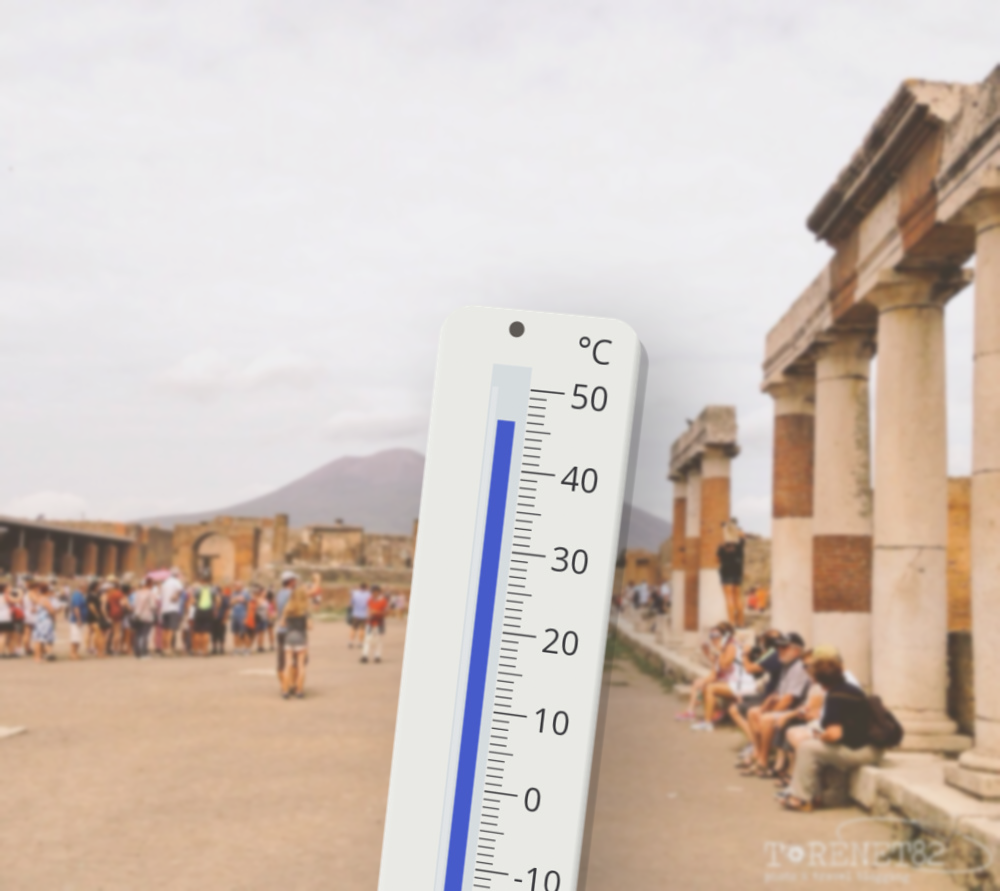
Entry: 46,°C
